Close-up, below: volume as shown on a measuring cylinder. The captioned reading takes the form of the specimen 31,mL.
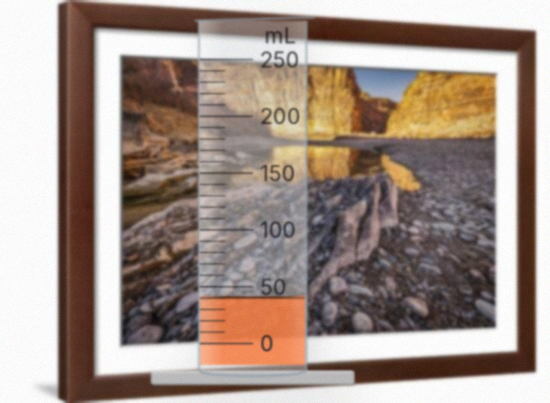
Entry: 40,mL
